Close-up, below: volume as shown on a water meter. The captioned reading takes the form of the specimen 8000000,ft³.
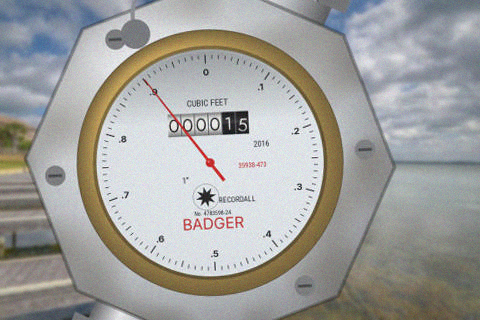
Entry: 14.90,ft³
